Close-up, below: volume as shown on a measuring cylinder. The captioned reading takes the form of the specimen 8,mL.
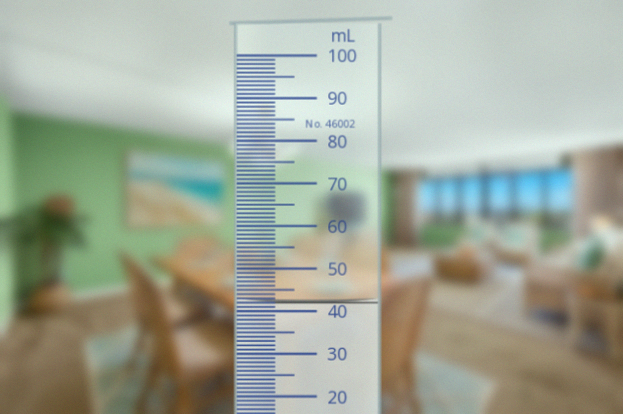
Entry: 42,mL
